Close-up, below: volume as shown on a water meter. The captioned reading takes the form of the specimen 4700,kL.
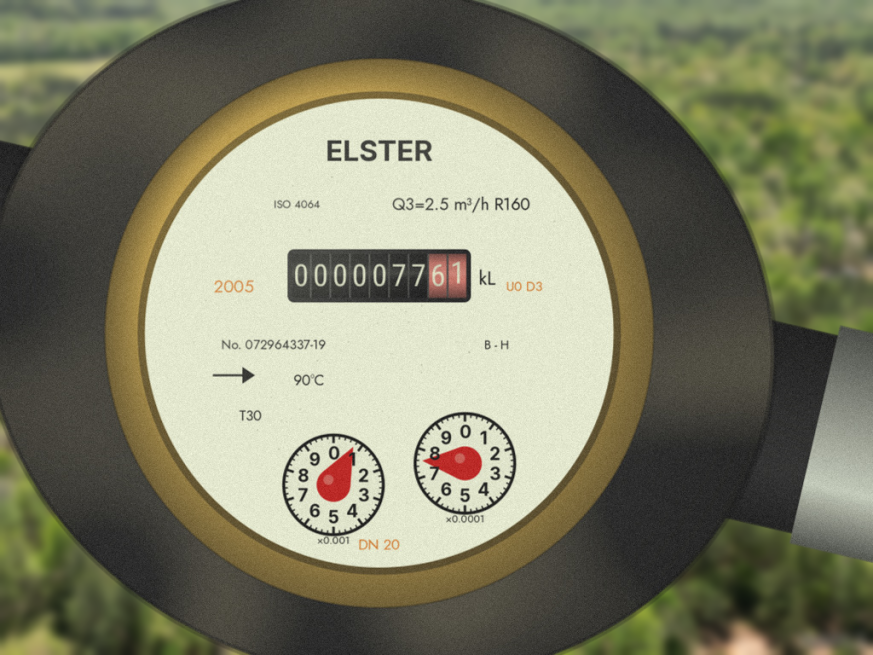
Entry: 77.6107,kL
